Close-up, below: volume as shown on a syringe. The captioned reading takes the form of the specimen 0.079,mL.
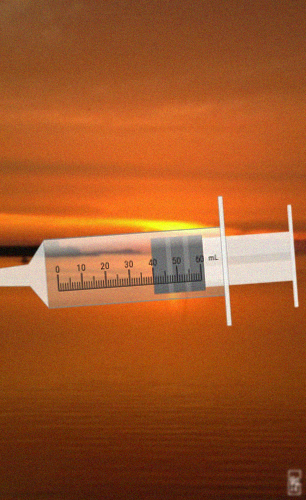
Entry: 40,mL
